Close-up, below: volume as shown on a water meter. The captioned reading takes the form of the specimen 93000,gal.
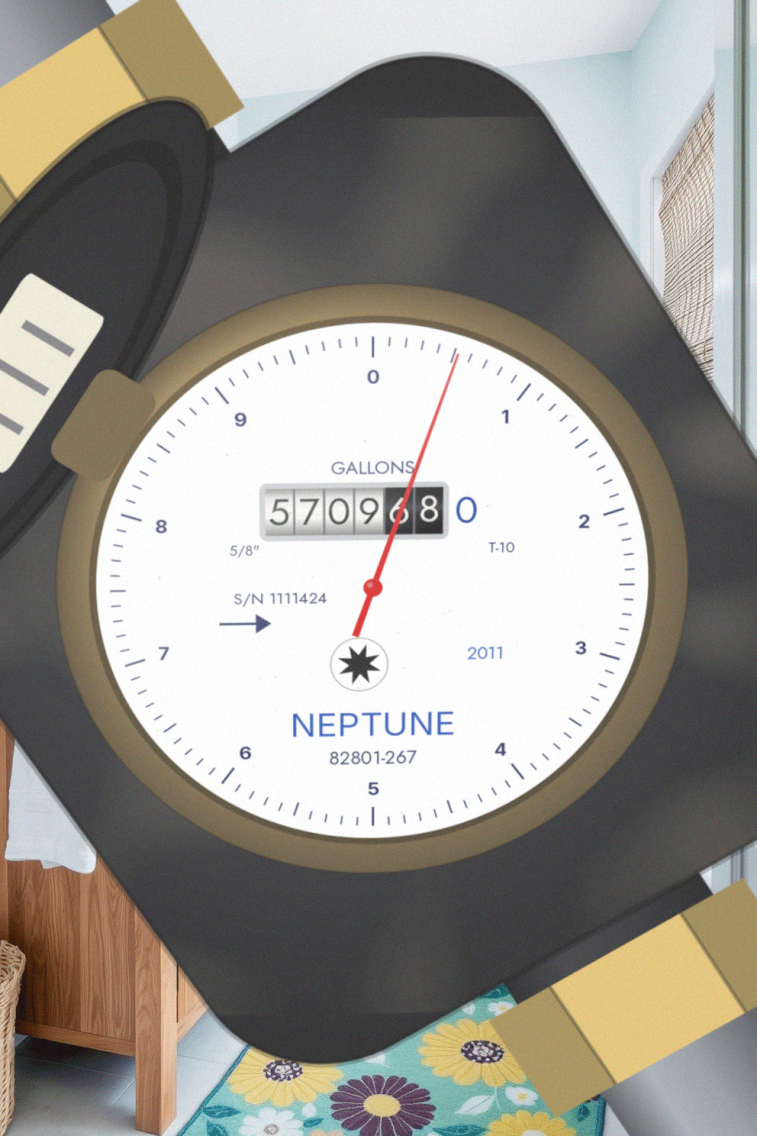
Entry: 5709680.5,gal
